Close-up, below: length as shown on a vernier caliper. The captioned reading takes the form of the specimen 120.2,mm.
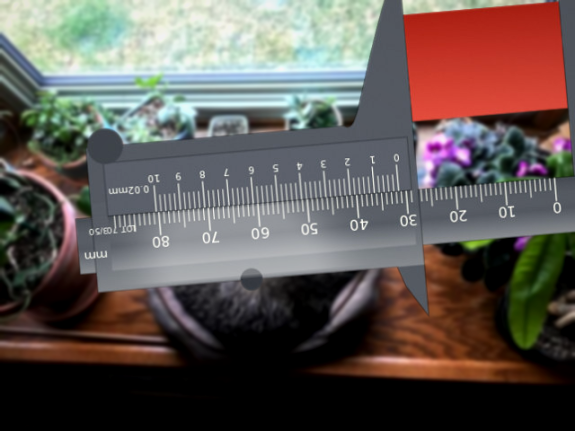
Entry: 31.5,mm
